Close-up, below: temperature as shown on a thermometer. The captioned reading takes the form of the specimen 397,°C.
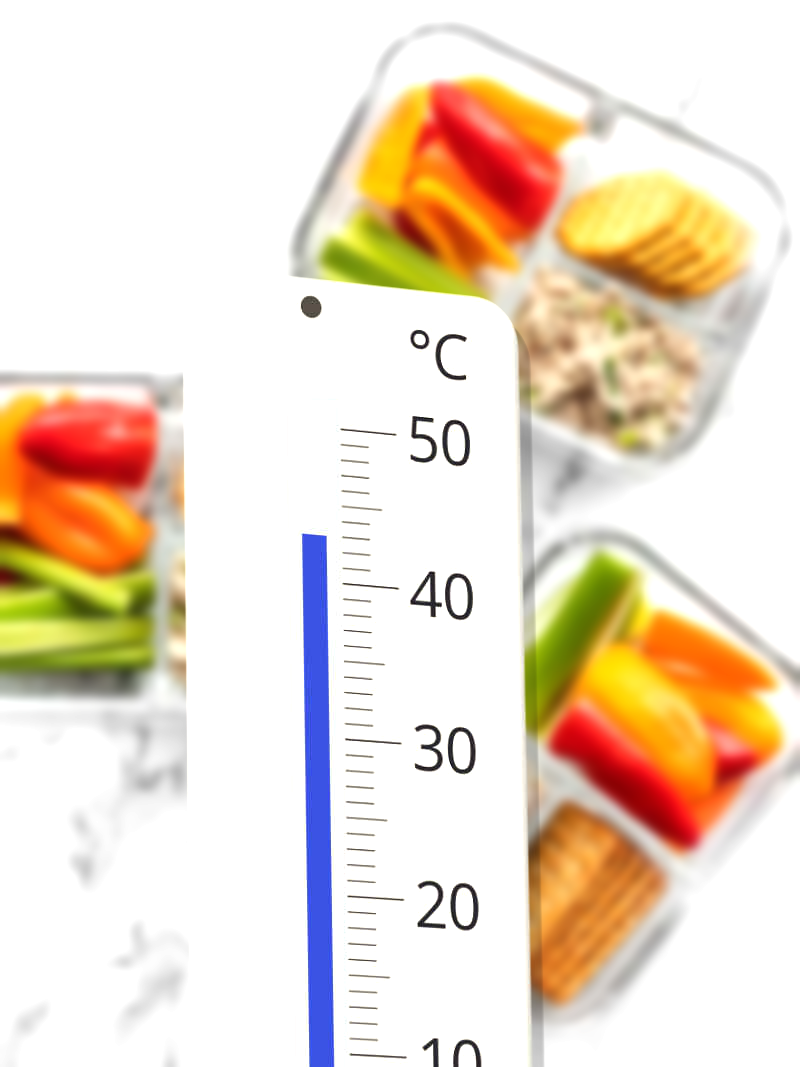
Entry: 43,°C
